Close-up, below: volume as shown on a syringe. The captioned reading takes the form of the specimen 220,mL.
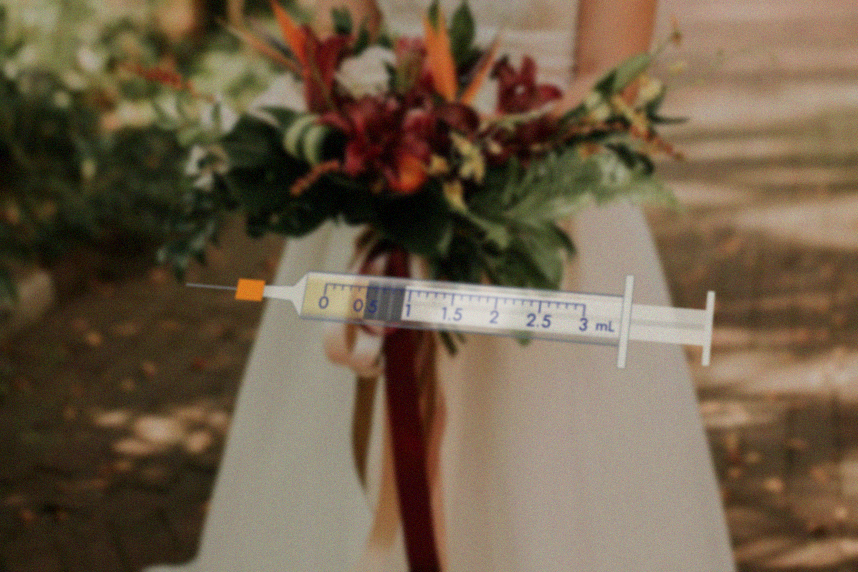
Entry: 0.5,mL
